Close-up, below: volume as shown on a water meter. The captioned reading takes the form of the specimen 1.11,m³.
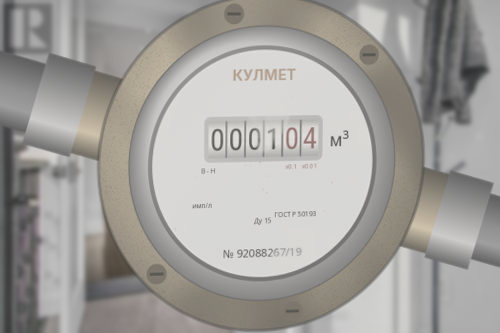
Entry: 1.04,m³
